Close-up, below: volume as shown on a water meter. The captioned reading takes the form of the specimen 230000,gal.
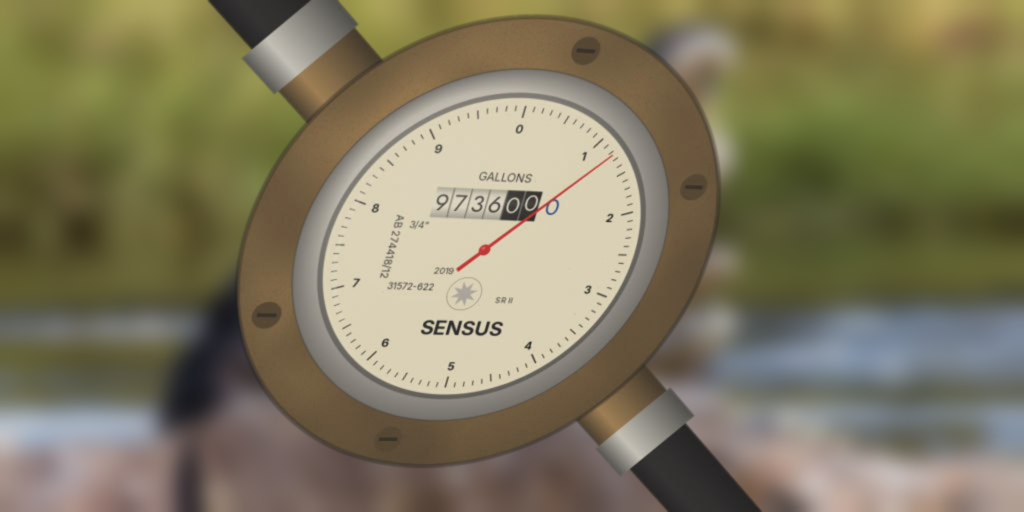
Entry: 9736001.2,gal
